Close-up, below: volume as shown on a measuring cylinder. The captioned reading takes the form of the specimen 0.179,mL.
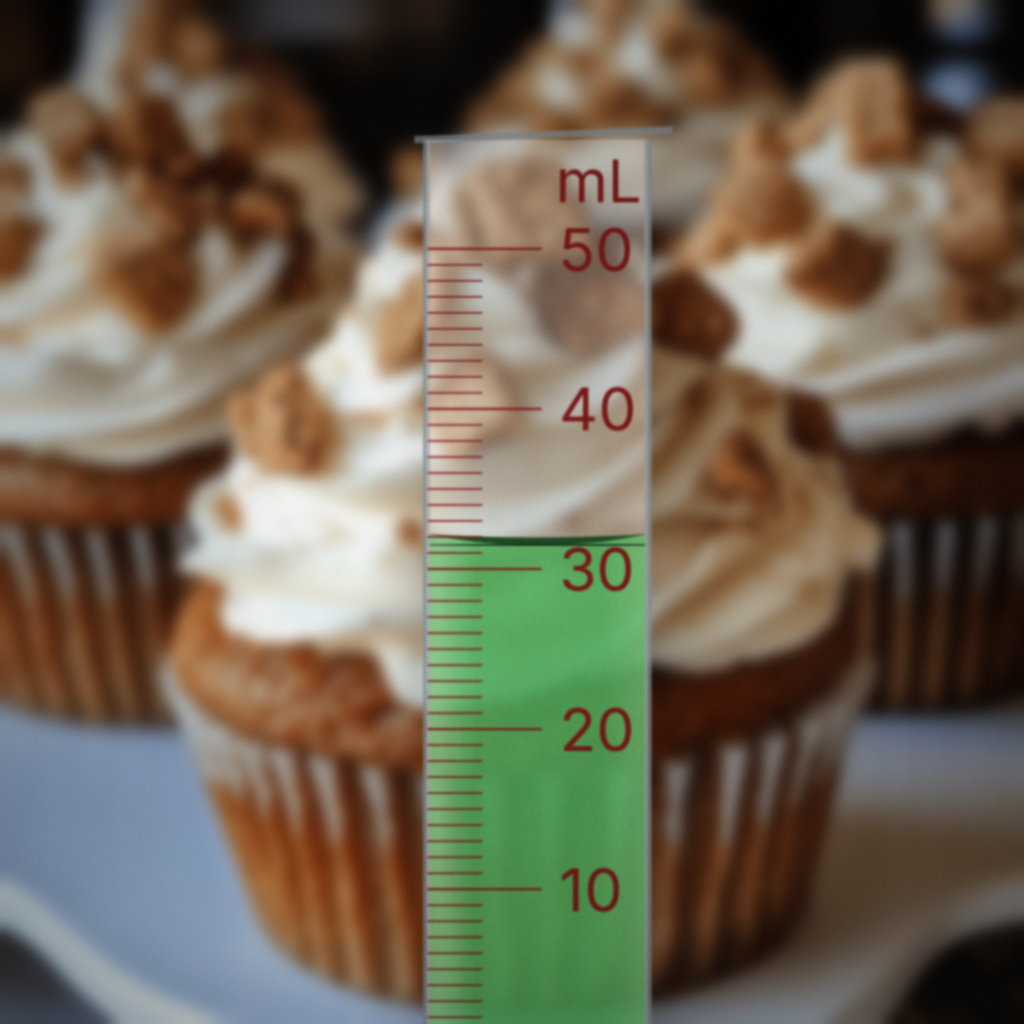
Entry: 31.5,mL
